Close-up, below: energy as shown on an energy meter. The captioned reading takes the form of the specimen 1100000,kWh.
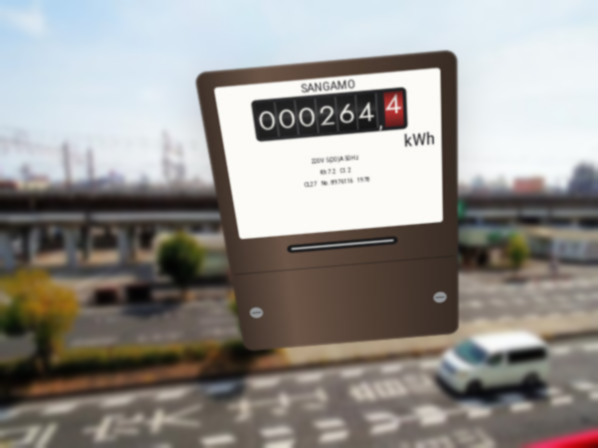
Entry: 264.4,kWh
